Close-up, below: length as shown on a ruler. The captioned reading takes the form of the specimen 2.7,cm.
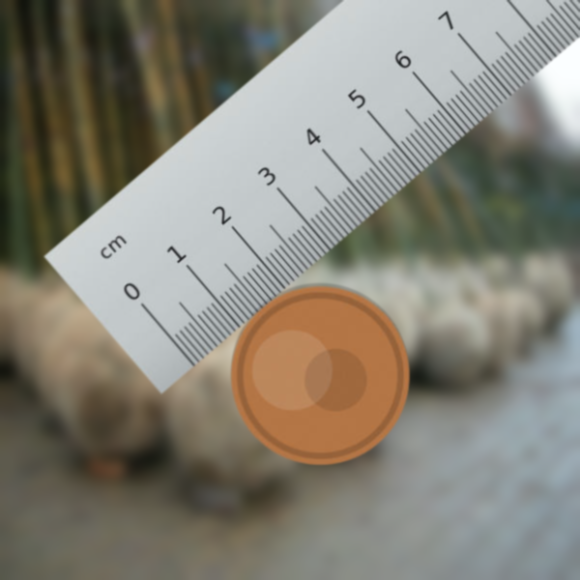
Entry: 3,cm
